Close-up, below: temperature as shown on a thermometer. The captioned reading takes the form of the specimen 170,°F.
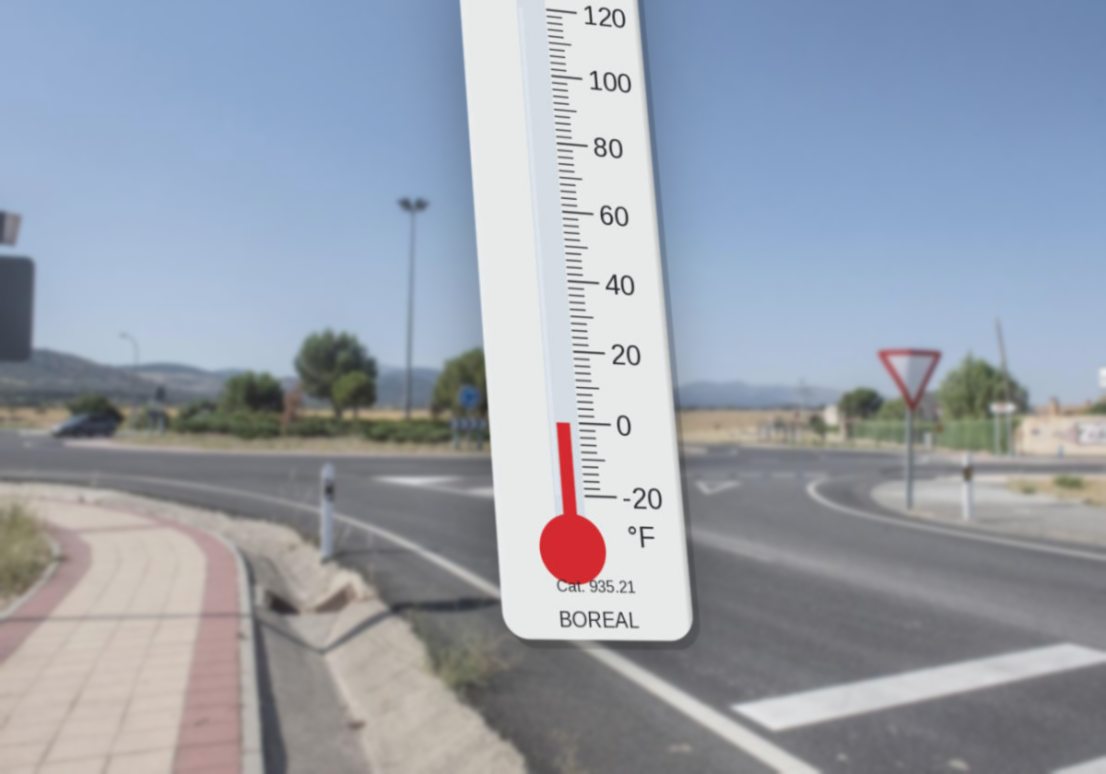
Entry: 0,°F
